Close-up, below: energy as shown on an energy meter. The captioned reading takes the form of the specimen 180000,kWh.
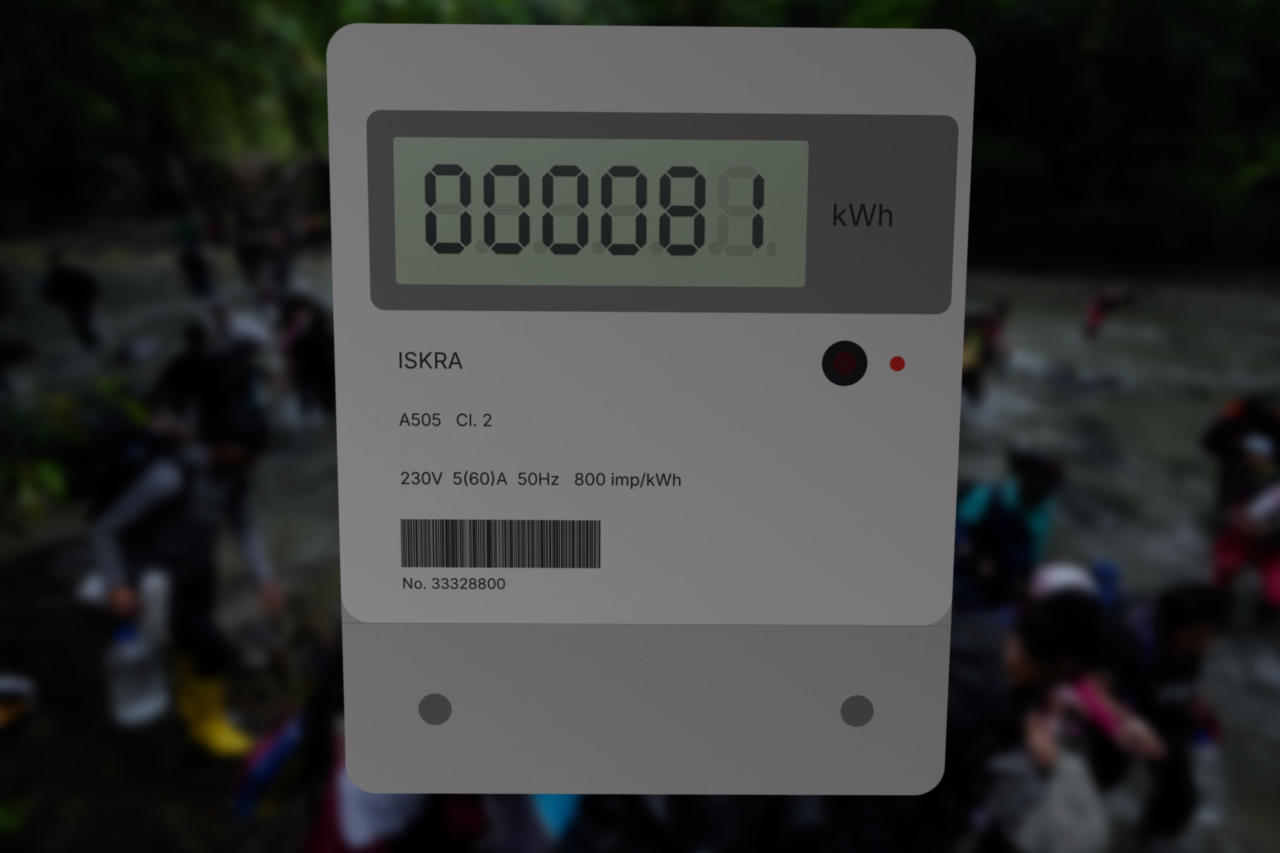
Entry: 81,kWh
